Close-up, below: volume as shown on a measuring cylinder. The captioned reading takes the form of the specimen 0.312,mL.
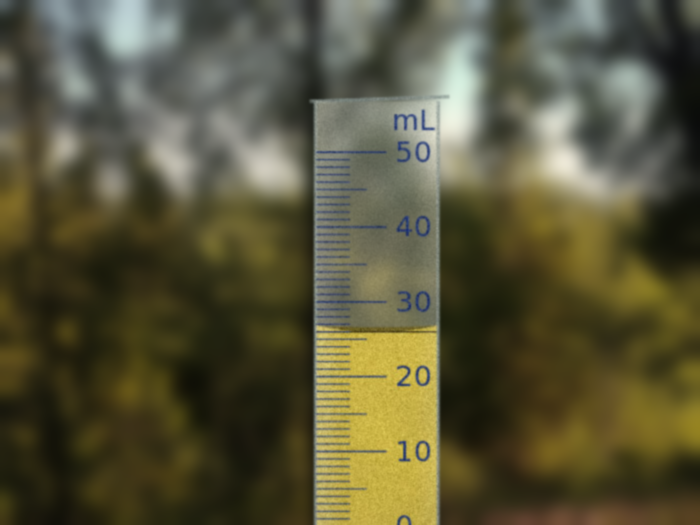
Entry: 26,mL
